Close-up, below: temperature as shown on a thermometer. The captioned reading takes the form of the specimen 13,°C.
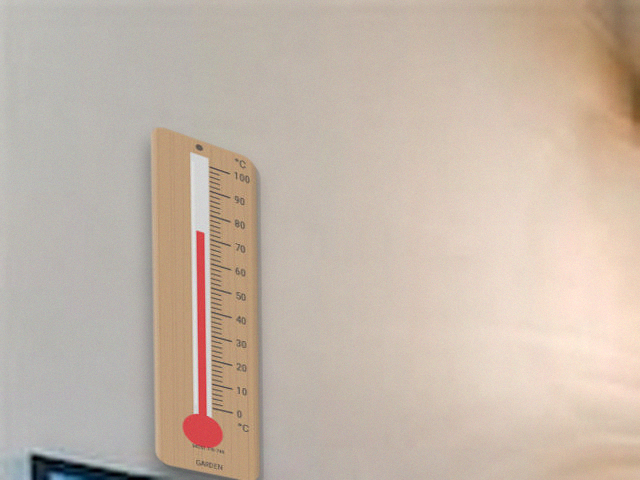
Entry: 72,°C
